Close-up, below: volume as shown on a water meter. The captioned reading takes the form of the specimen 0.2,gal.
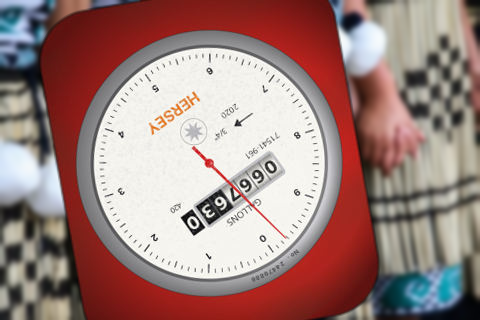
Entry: 667629.7,gal
